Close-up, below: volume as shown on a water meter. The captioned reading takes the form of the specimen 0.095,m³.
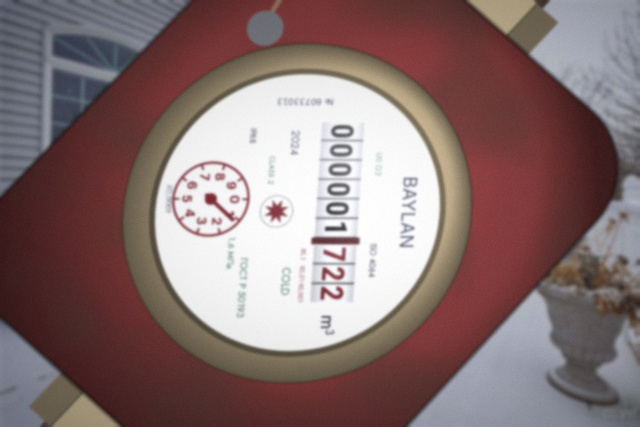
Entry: 1.7221,m³
